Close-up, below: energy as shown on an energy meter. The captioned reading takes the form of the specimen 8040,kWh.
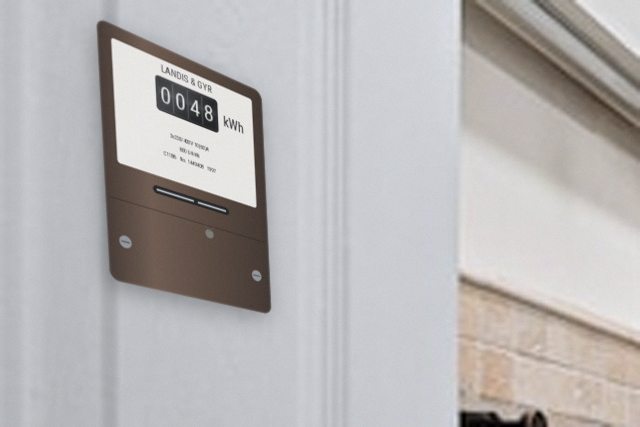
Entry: 48,kWh
